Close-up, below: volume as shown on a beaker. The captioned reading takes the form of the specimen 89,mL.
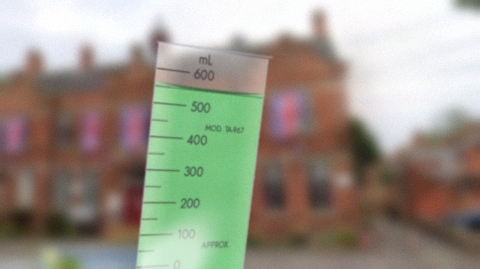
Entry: 550,mL
